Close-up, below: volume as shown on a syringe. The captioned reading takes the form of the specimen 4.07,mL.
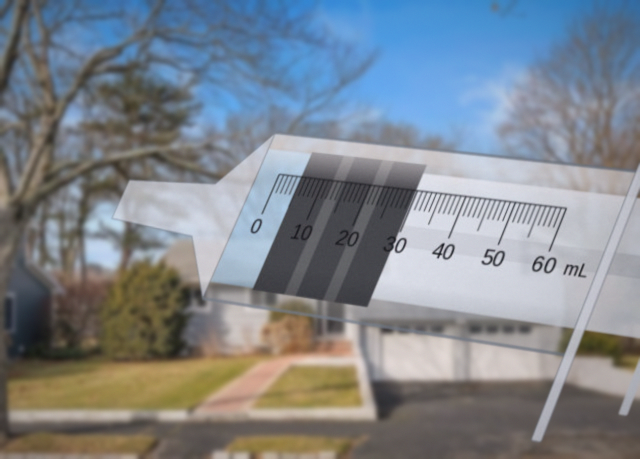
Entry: 5,mL
